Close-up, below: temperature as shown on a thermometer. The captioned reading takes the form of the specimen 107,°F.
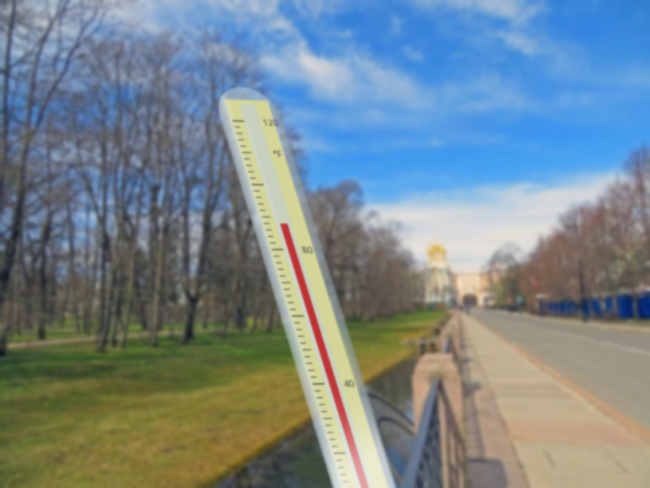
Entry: 88,°F
